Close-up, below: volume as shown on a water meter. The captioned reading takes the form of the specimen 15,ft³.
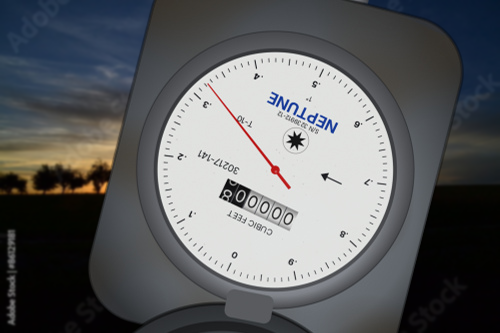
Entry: 8.32,ft³
